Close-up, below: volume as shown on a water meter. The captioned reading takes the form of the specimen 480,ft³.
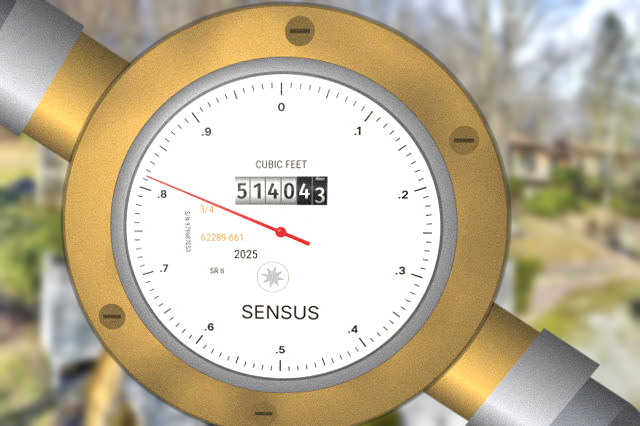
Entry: 514042.81,ft³
